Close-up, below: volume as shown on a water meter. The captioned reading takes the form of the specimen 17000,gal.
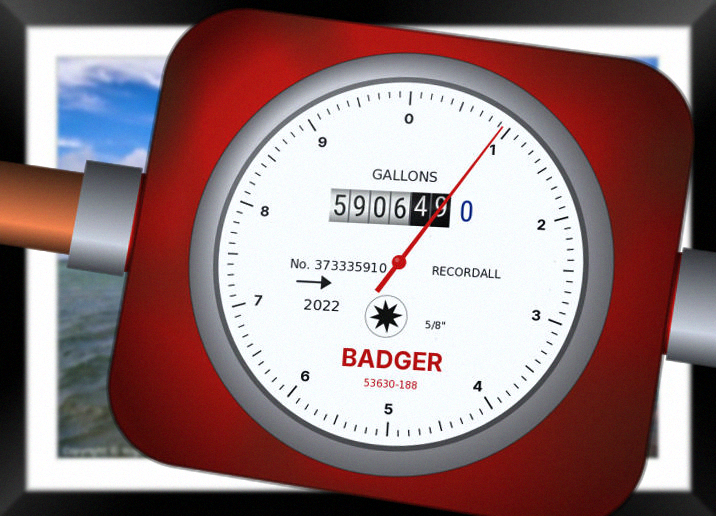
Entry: 5906490.9,gal
